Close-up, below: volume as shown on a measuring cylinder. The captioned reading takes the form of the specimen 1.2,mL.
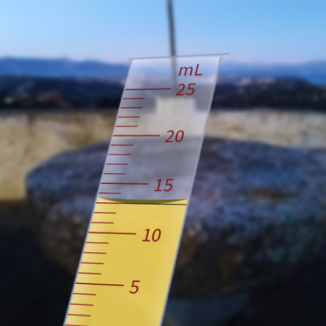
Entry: 13,mL
